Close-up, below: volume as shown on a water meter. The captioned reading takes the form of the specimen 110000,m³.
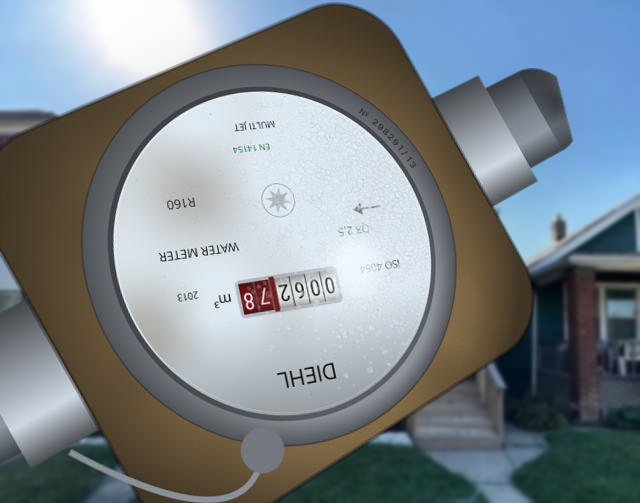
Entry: 62.78,m³
